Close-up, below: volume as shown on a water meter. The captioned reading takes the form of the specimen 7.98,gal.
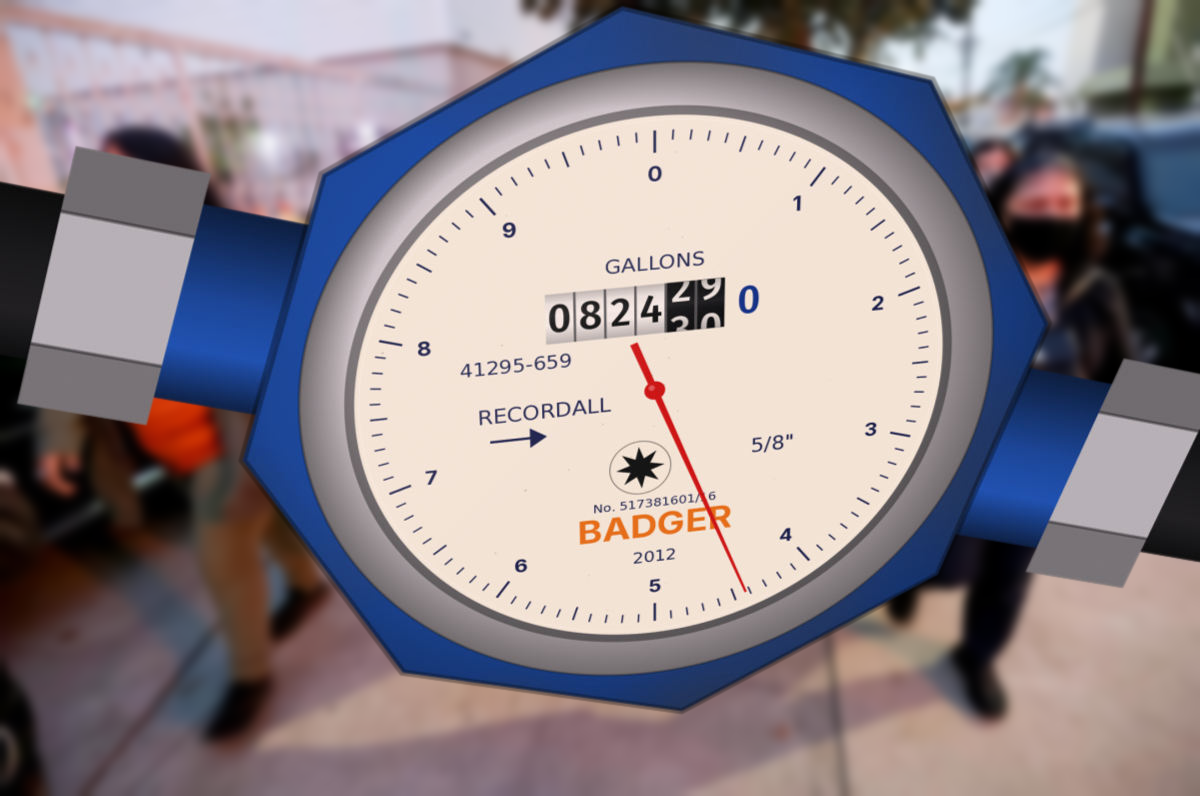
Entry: 824294.4,gal
